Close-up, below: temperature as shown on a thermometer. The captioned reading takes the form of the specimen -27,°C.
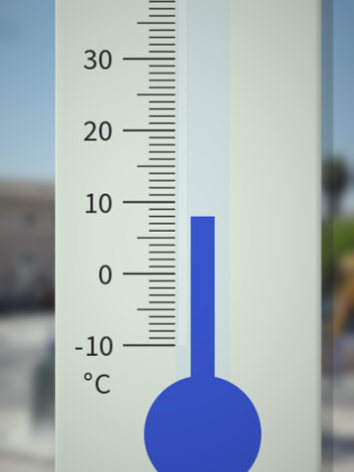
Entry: 8,°C
